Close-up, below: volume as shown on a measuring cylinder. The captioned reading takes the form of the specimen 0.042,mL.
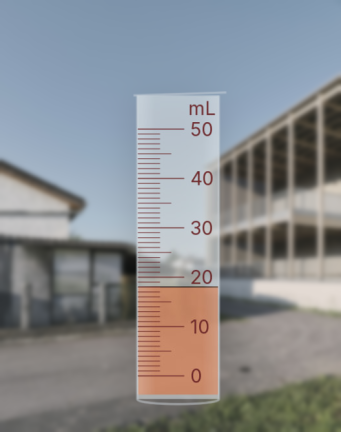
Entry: 18,mL
